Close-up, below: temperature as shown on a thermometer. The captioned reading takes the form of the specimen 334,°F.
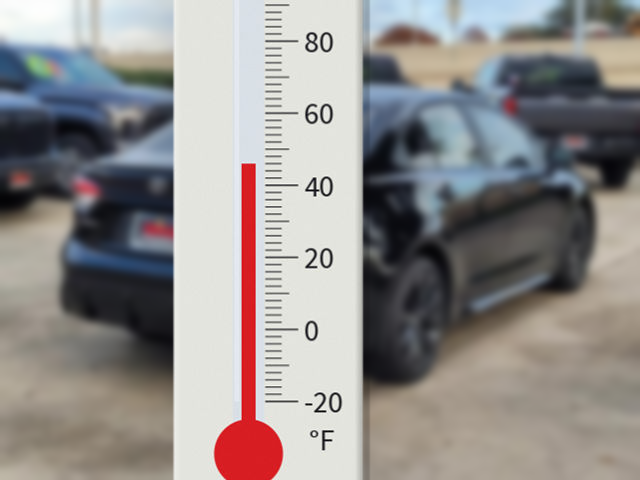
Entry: 46,°F
